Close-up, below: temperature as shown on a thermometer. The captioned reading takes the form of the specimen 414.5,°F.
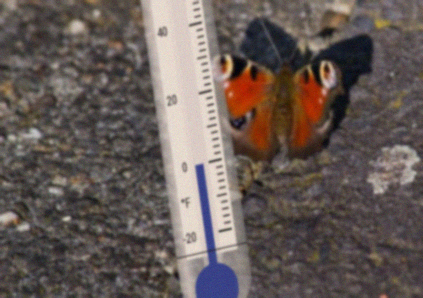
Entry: 0,°F
